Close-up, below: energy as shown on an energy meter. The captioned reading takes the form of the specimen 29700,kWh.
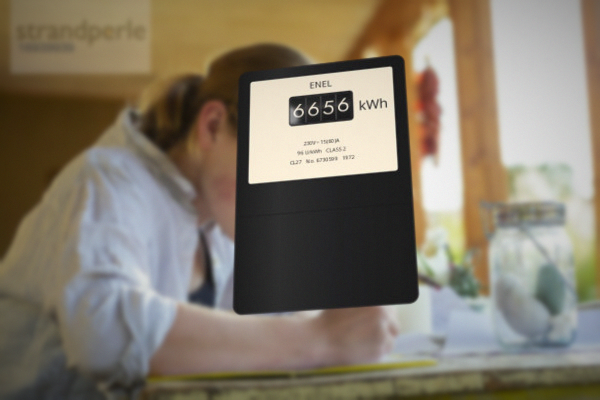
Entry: 6656,kWh
